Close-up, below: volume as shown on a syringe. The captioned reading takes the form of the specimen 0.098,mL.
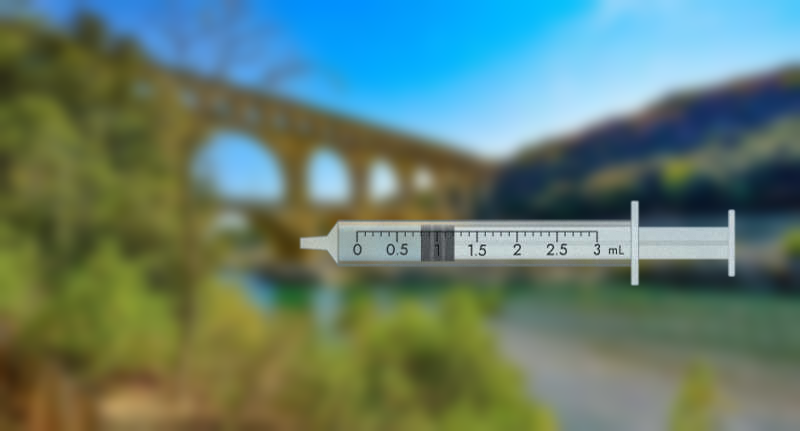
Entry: 0.8,mL
